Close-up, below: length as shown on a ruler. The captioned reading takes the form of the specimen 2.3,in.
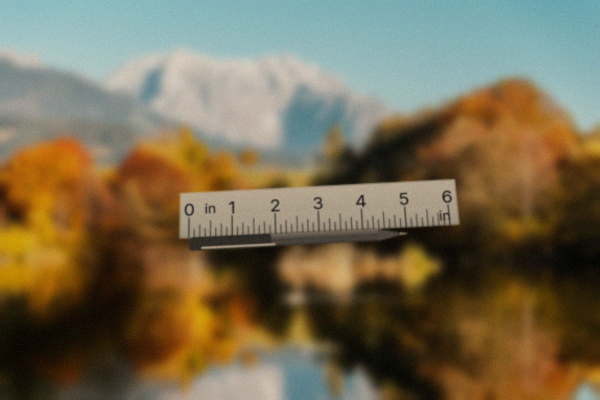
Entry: 5,in
